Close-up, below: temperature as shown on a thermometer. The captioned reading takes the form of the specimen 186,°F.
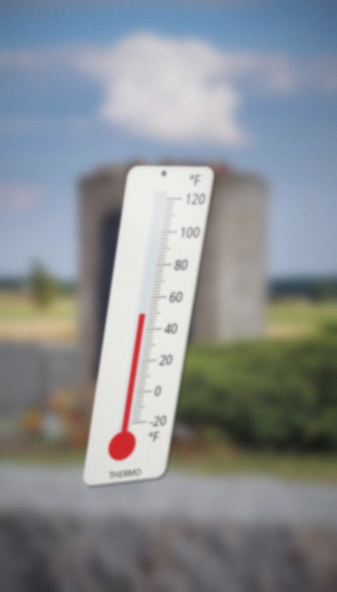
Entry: 50,°F
